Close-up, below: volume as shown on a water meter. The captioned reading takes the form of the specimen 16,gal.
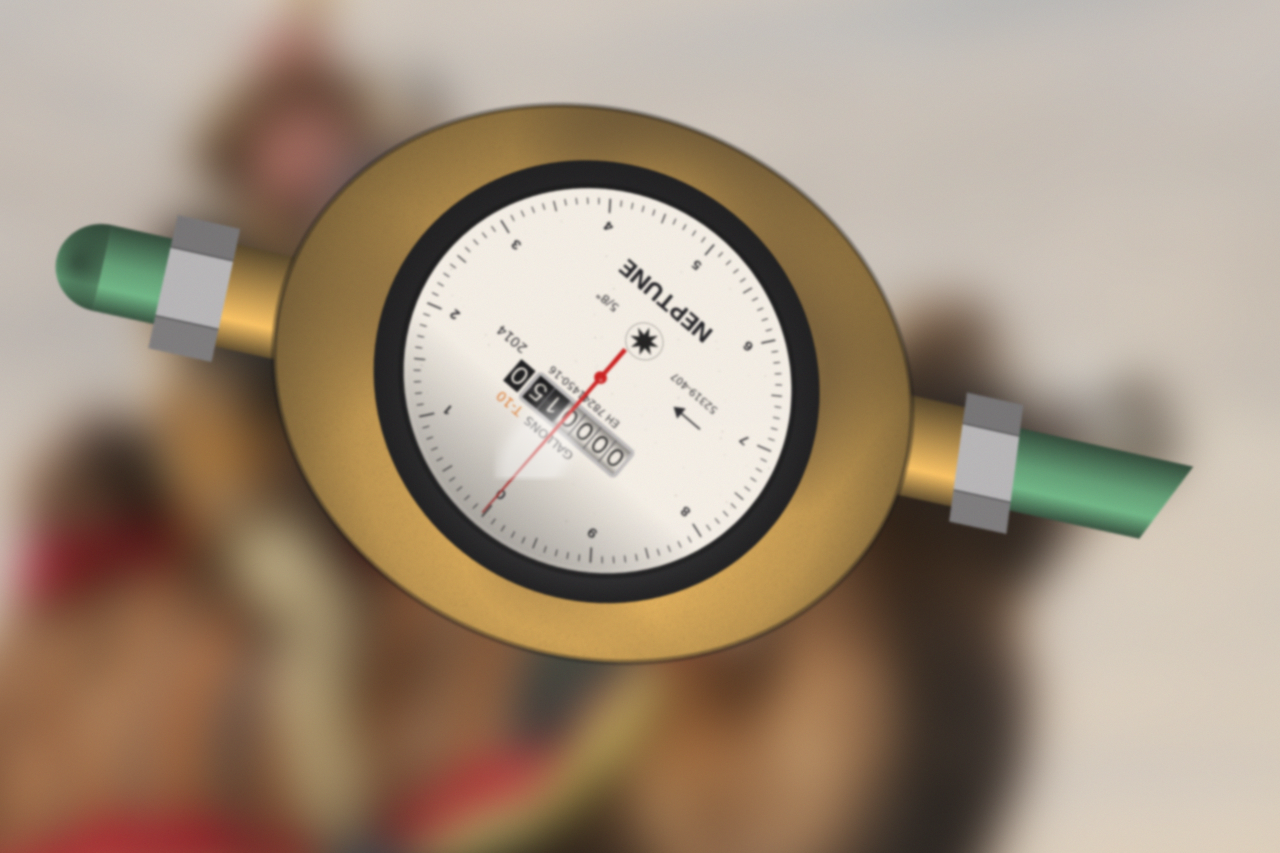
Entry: 150.0,gal
